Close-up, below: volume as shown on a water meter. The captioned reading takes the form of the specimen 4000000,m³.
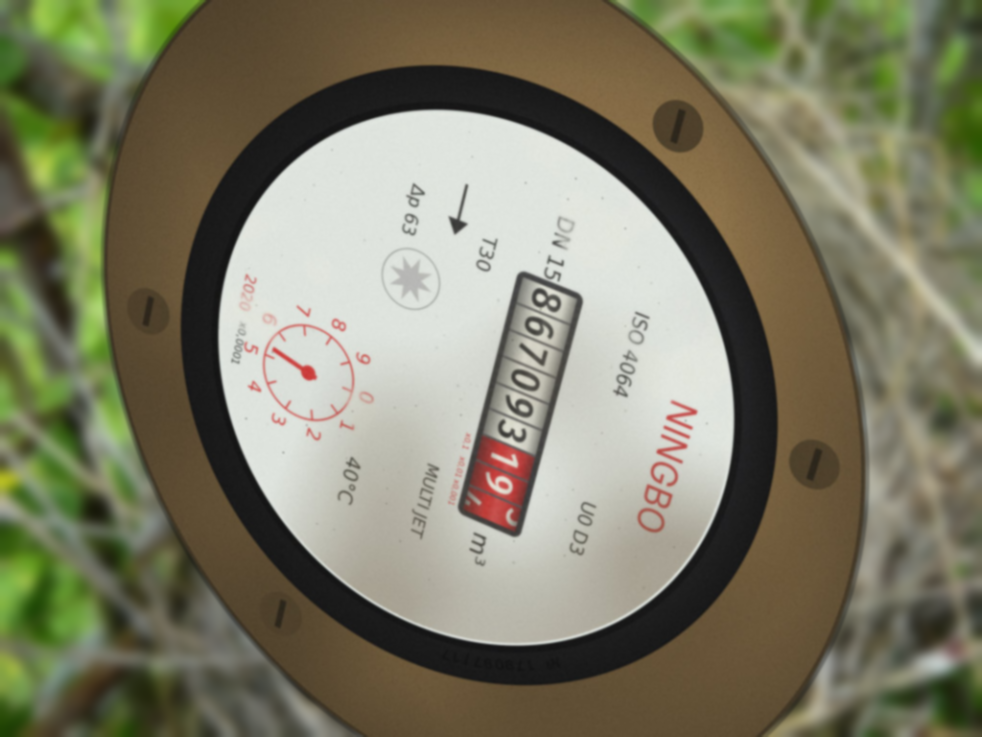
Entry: 867093.1935,m³
